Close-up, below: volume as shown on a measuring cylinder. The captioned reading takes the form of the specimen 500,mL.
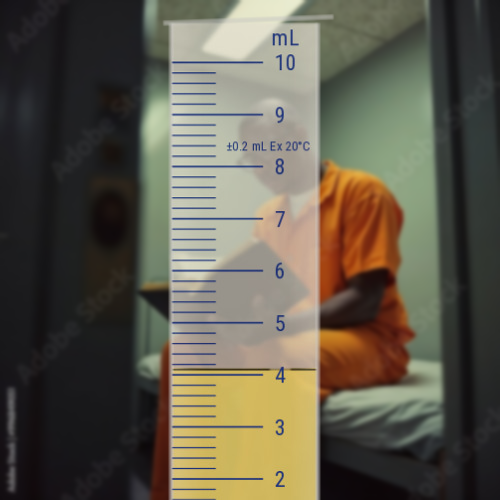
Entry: 4.1,mL
